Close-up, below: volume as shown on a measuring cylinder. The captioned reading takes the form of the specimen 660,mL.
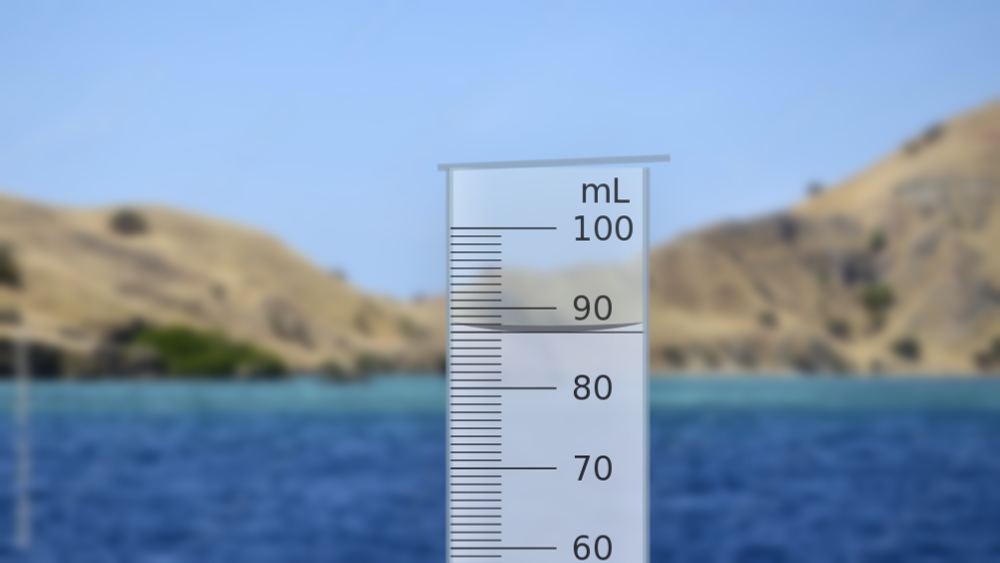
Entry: 87,mL
